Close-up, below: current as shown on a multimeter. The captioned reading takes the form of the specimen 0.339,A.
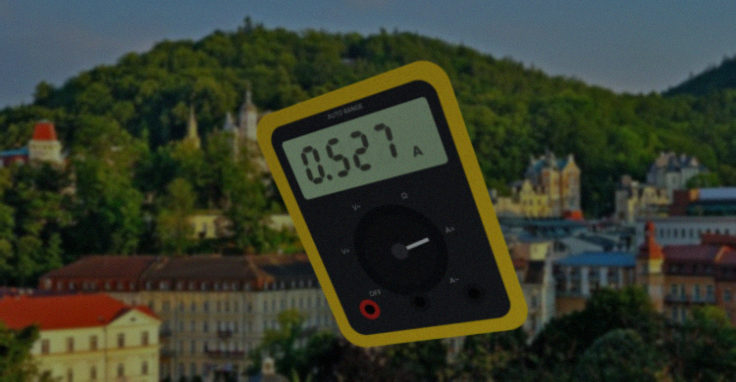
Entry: 0.527,A
